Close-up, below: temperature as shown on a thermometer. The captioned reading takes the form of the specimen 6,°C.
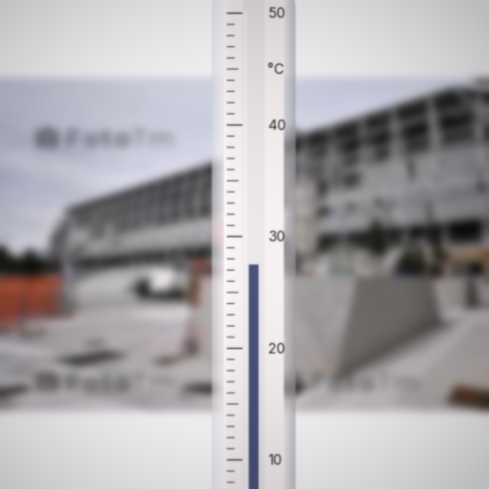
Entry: 27.5,°C
